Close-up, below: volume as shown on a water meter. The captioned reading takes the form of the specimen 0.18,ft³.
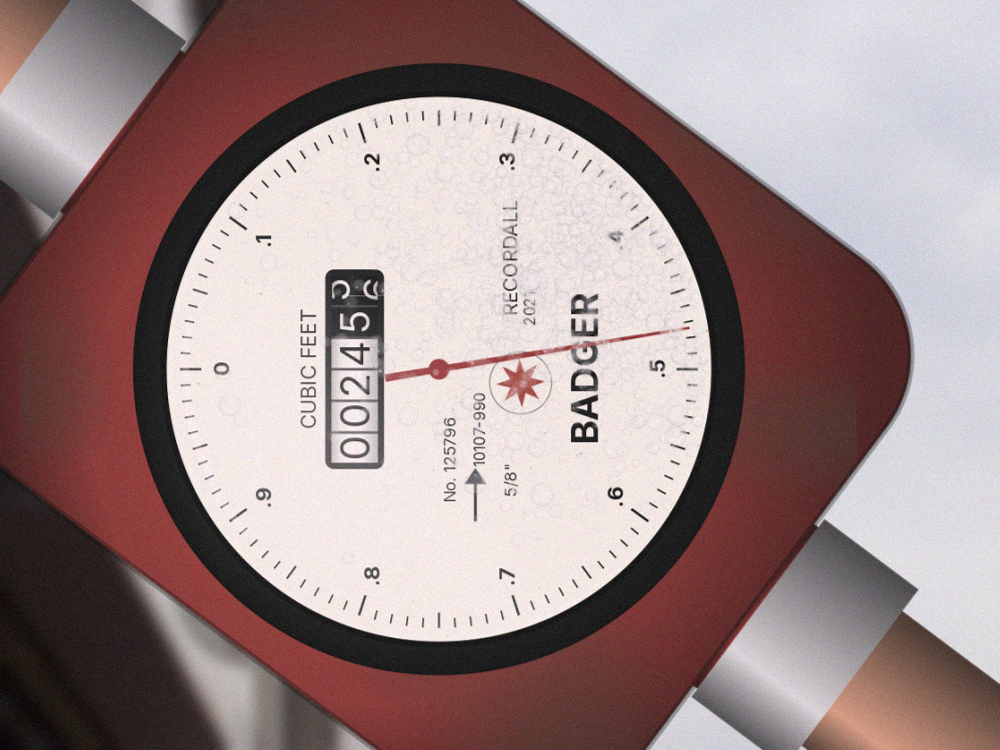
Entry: 2455.47,ft³
